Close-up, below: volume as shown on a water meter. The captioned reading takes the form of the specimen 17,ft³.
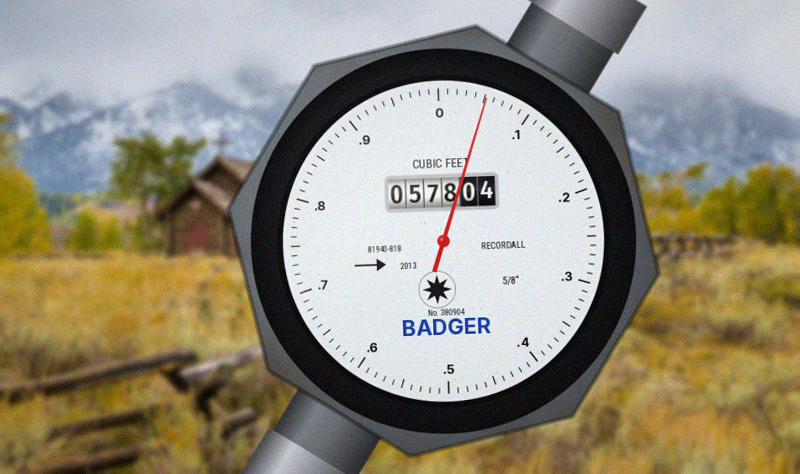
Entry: 57804.05,ft³
